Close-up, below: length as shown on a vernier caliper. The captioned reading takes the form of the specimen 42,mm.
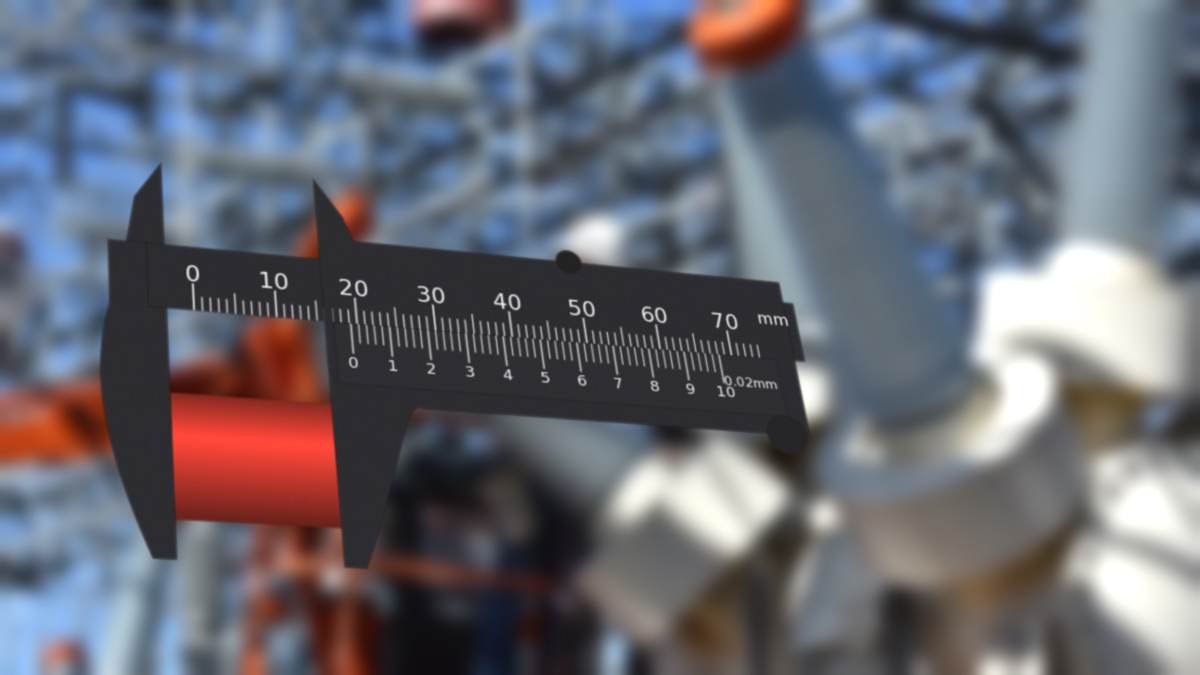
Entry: 19.2,mm
